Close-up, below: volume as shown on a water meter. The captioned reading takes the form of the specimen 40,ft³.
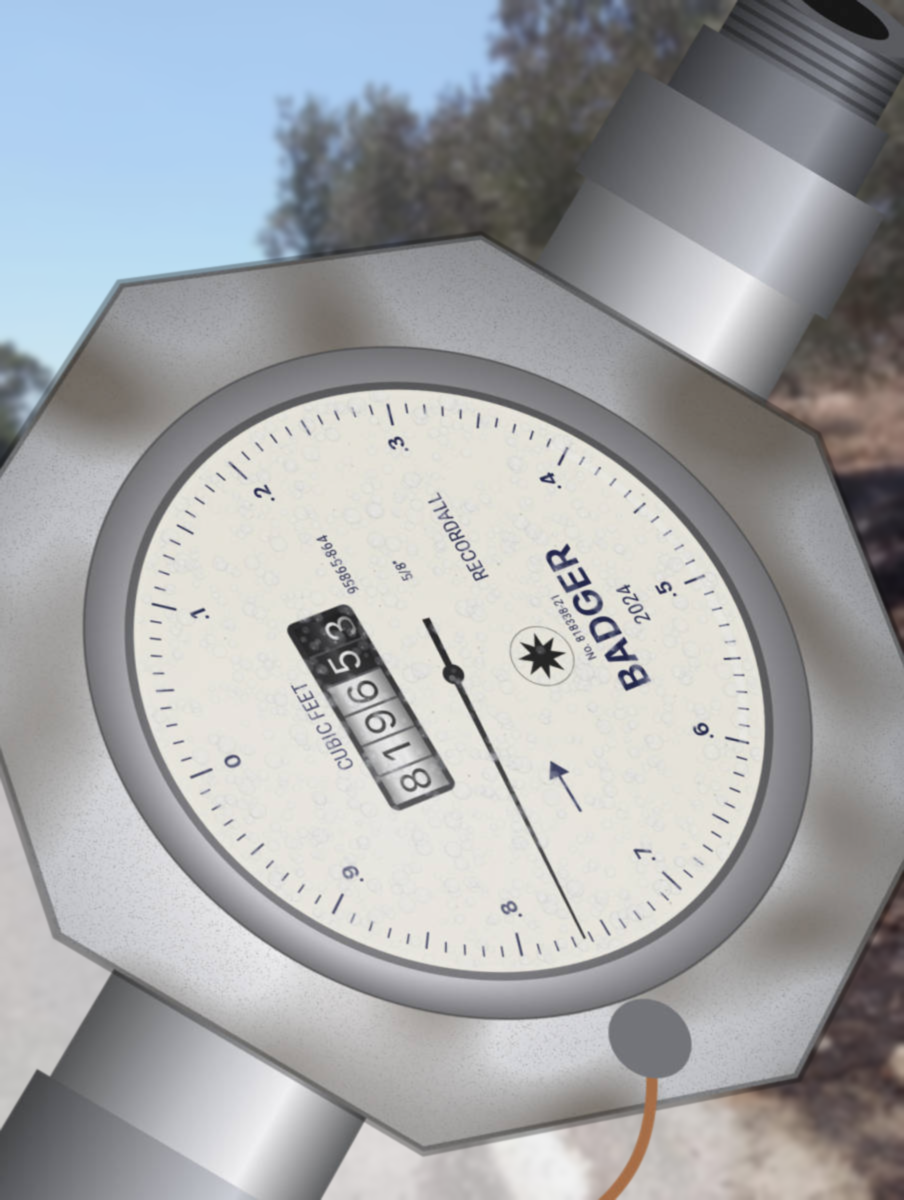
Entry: 819652.76,ft³
